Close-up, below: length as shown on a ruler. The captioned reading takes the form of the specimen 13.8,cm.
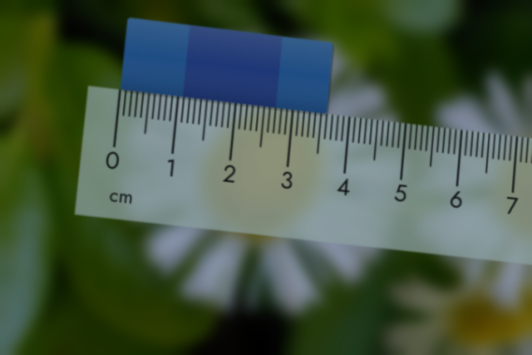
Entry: 3.6,cm
